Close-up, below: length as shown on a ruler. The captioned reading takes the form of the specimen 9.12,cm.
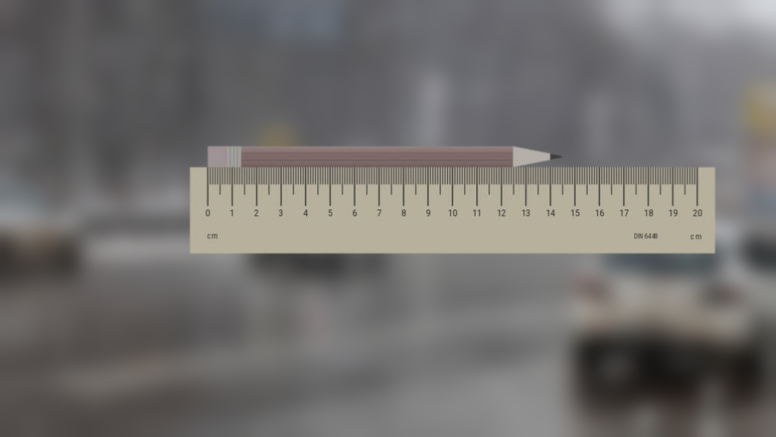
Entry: 14.5,cm
